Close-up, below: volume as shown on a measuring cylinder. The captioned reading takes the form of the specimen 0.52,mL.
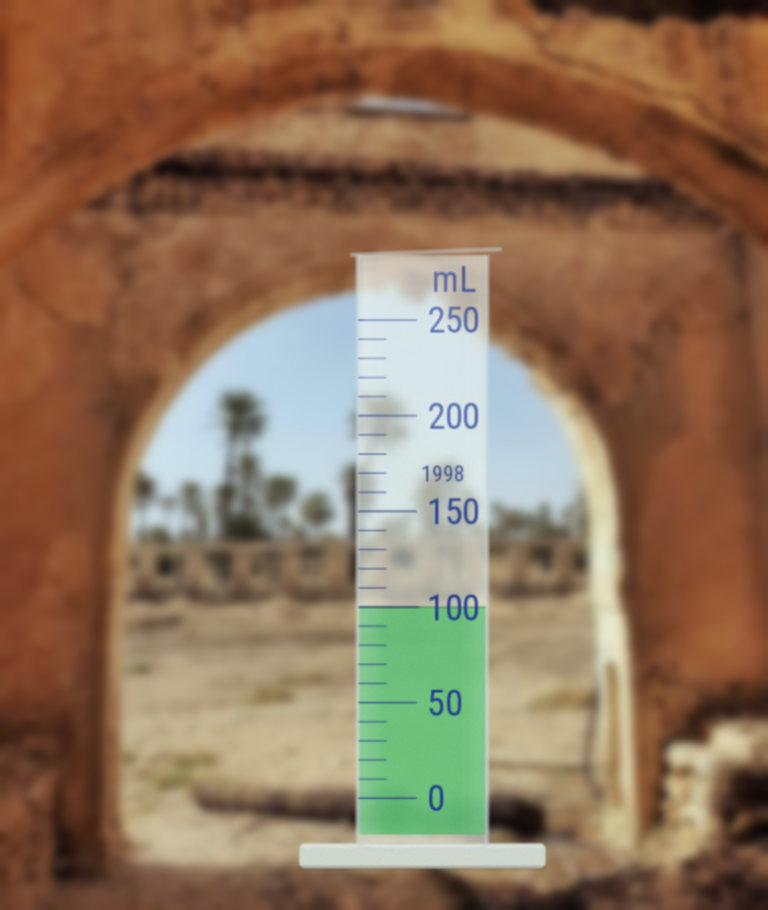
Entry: 100,mL
